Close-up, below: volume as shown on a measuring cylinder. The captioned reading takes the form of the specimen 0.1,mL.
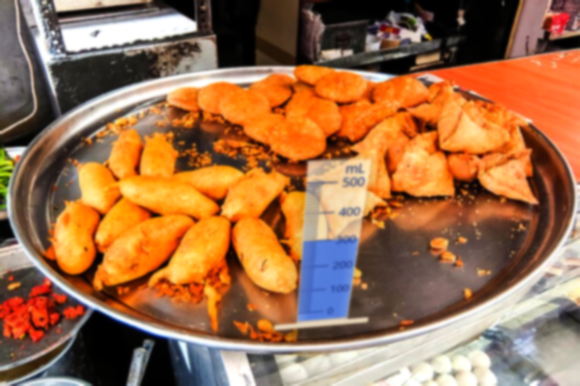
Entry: 300,mL
